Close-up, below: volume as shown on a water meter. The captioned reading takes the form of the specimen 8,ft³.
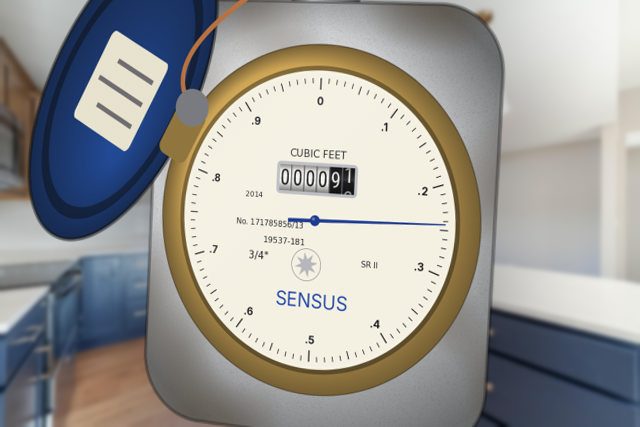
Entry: 91.24,ft³
